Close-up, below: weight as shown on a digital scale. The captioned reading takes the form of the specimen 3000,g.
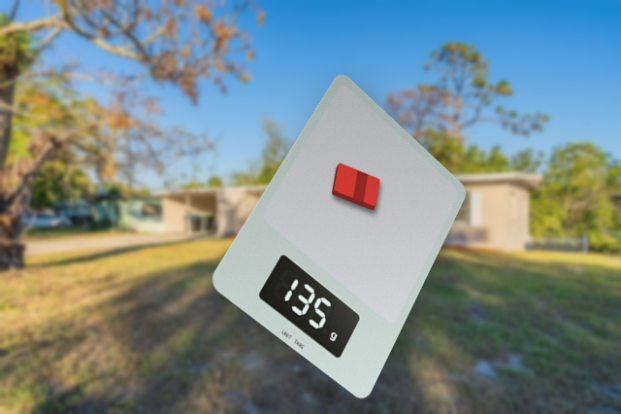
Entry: 135,g
